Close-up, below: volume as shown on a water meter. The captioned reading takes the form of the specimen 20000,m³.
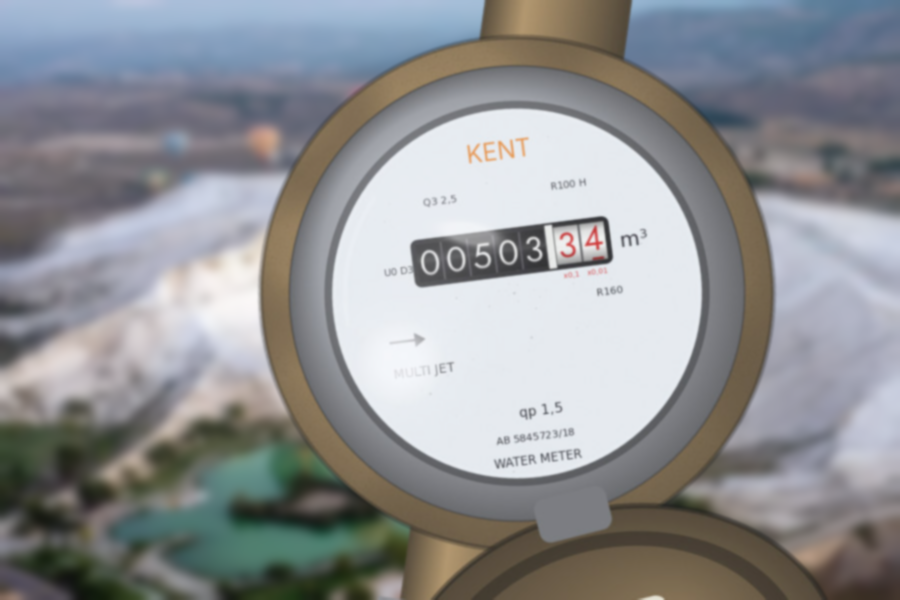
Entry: 503.34,m³
